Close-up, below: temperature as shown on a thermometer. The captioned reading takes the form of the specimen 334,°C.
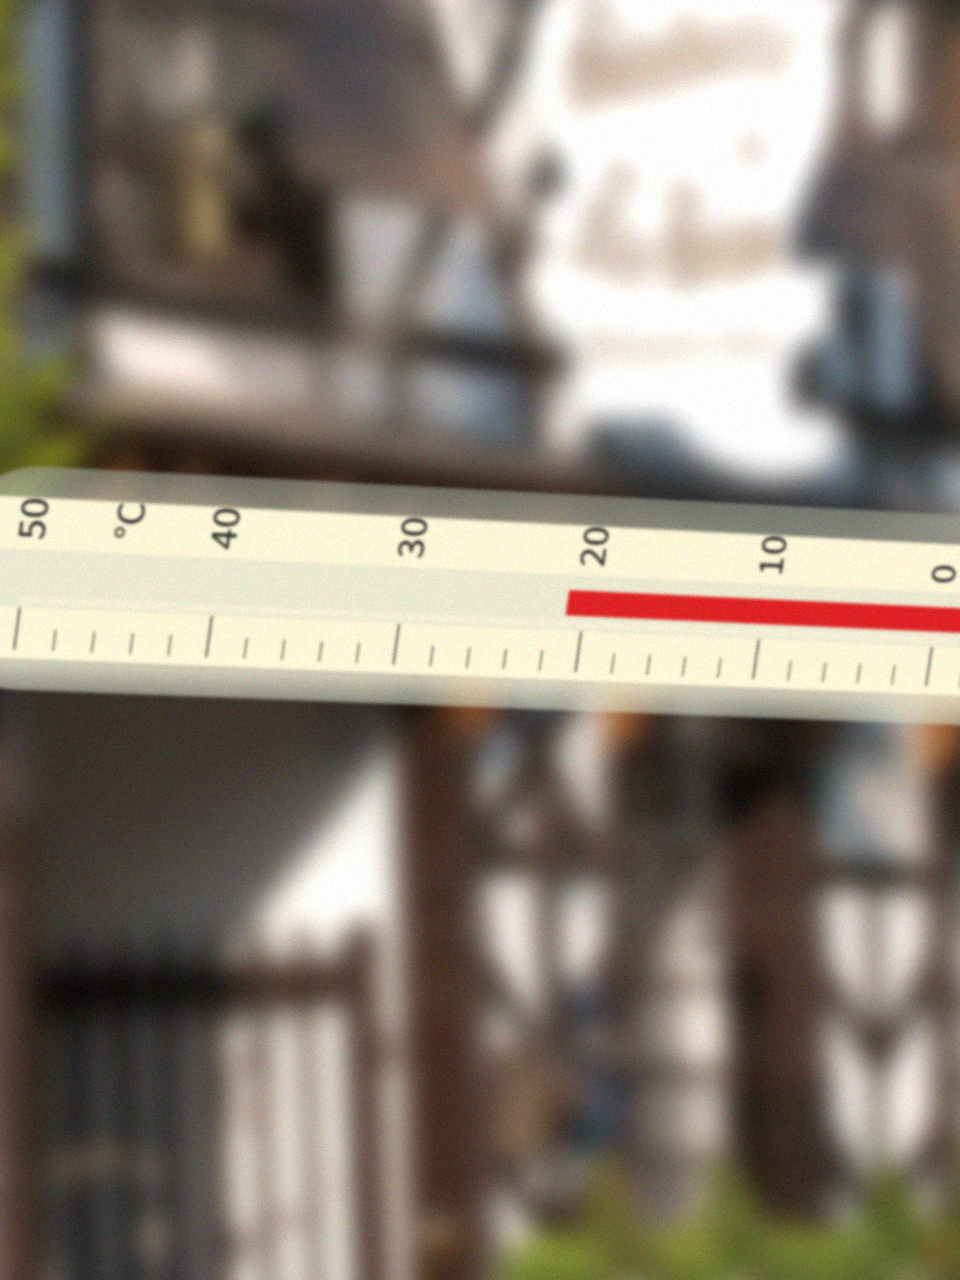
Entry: 21,°C
